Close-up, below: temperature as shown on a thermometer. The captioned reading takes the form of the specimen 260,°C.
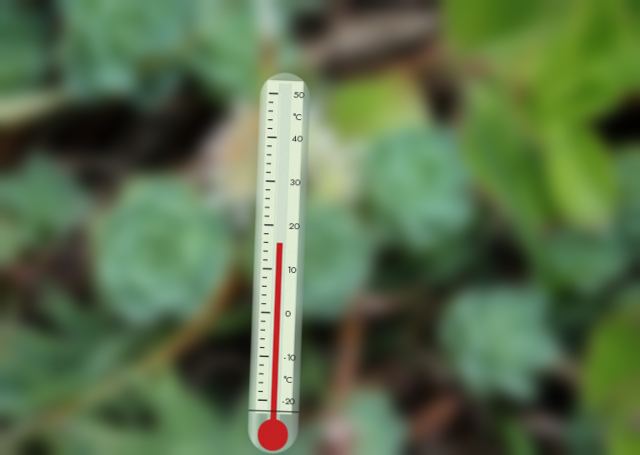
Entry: 16,°C
